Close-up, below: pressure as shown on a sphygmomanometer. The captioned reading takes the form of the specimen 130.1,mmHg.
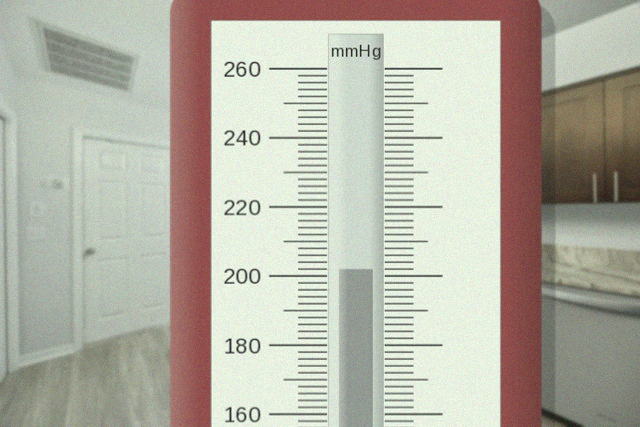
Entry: 202,mmHg
